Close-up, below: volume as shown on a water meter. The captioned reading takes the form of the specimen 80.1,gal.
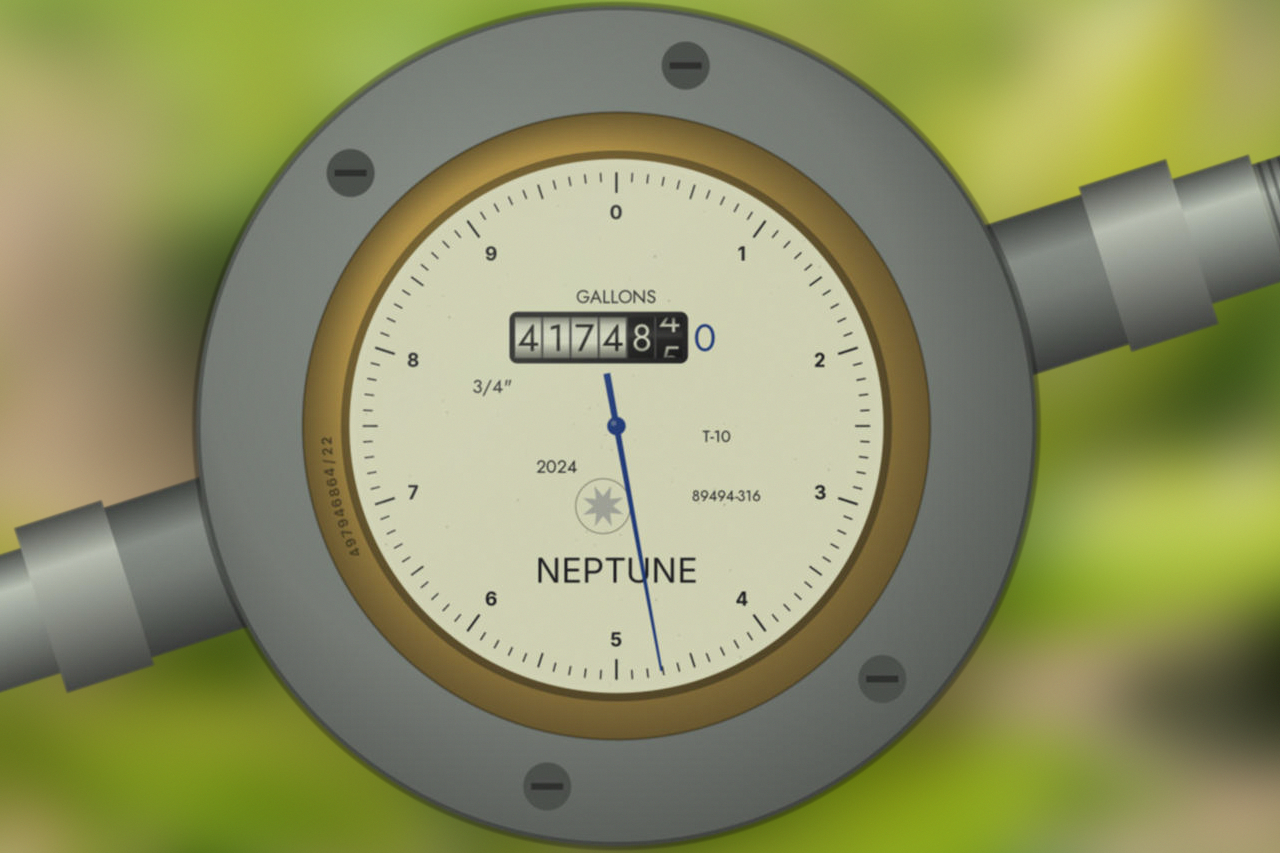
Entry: 4174844.7,gal
